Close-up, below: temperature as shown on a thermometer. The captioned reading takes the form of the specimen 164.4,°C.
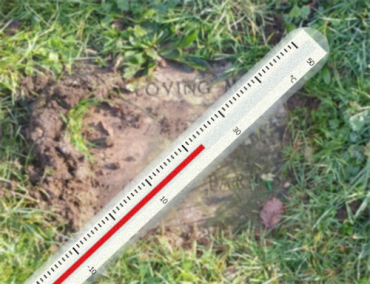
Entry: 23,°C
